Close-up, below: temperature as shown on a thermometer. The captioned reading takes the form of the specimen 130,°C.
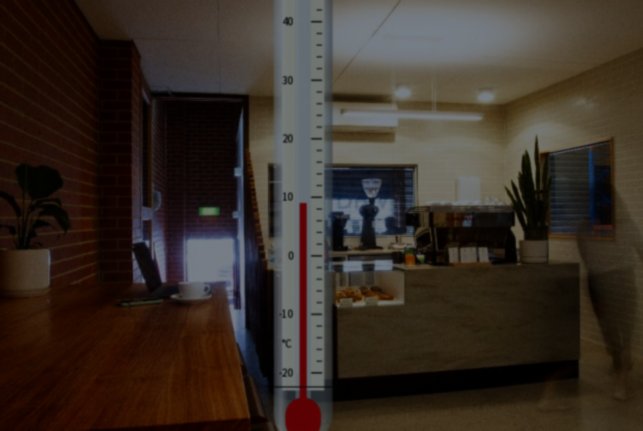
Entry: 9,°C
